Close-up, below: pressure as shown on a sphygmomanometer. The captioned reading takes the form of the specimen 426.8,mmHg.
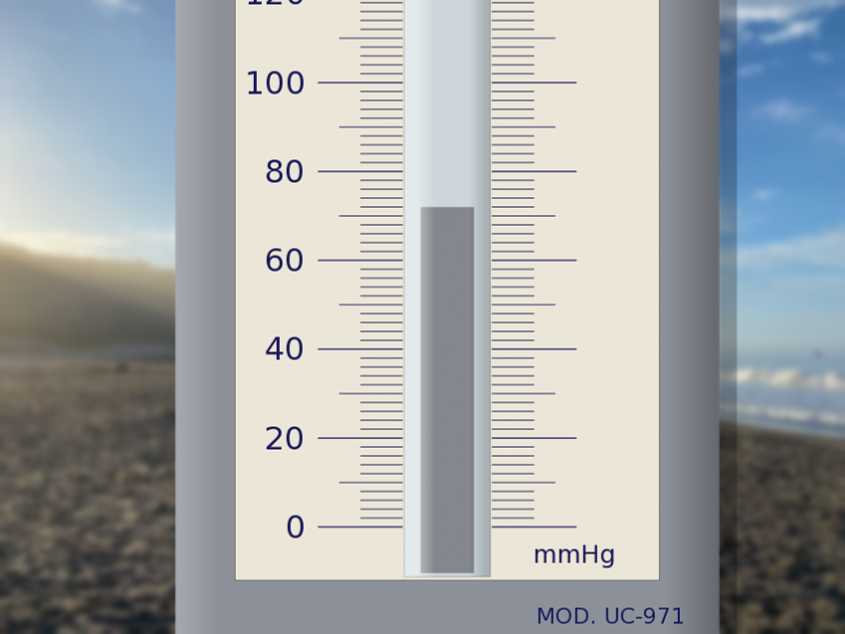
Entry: 72,mmHg
